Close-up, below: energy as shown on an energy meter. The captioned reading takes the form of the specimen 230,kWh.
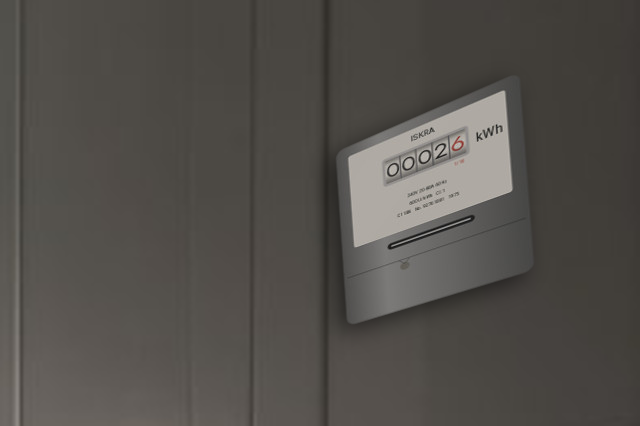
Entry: 2.6,kWh
